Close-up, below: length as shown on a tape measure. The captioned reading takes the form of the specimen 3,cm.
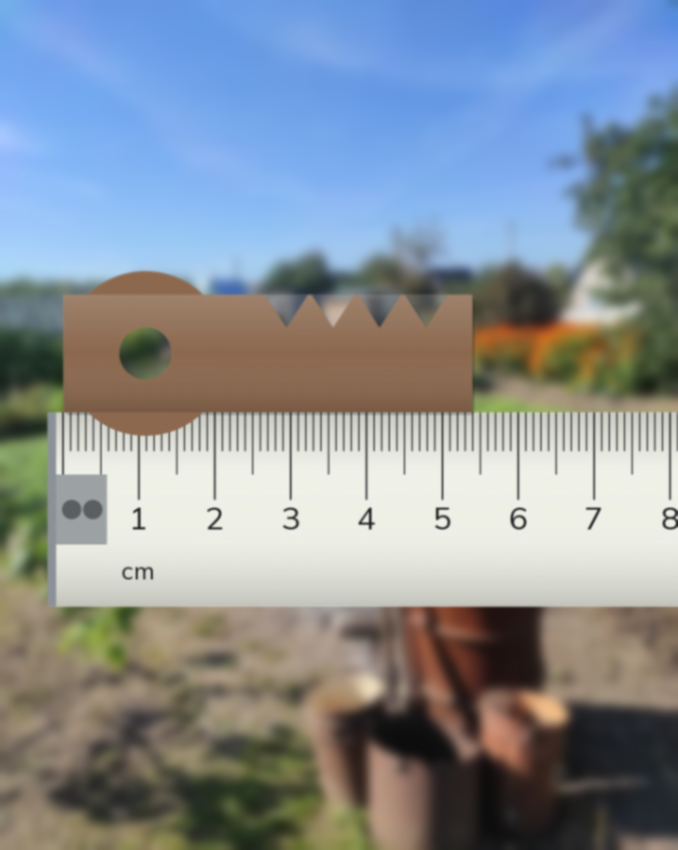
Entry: 5.4,cm
